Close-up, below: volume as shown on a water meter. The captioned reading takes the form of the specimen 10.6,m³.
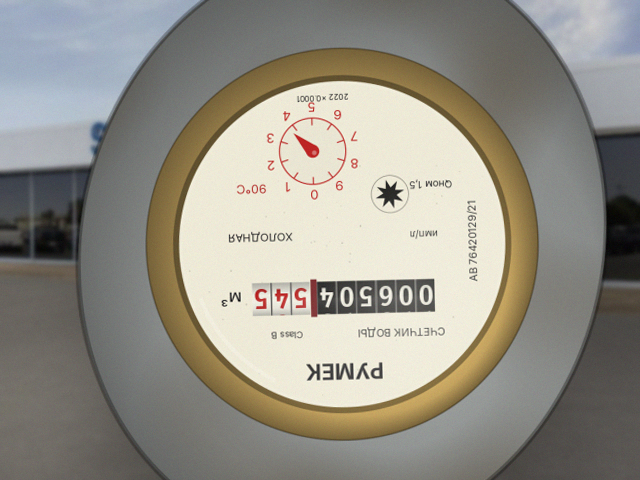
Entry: 6504.5453,m³
